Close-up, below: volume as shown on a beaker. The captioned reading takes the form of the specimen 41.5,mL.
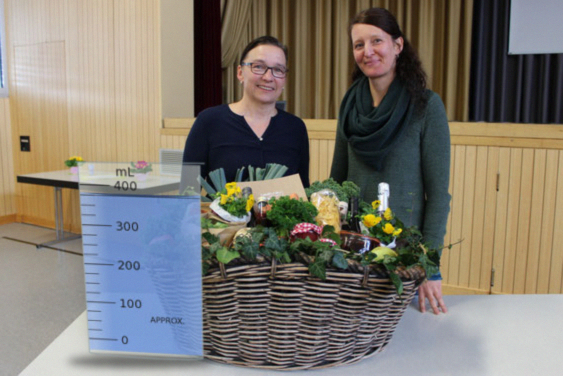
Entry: 375,mL
